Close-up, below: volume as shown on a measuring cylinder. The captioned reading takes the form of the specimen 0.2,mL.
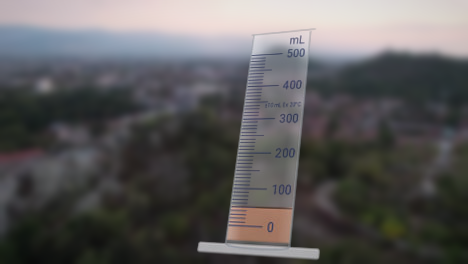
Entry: 50,mL
